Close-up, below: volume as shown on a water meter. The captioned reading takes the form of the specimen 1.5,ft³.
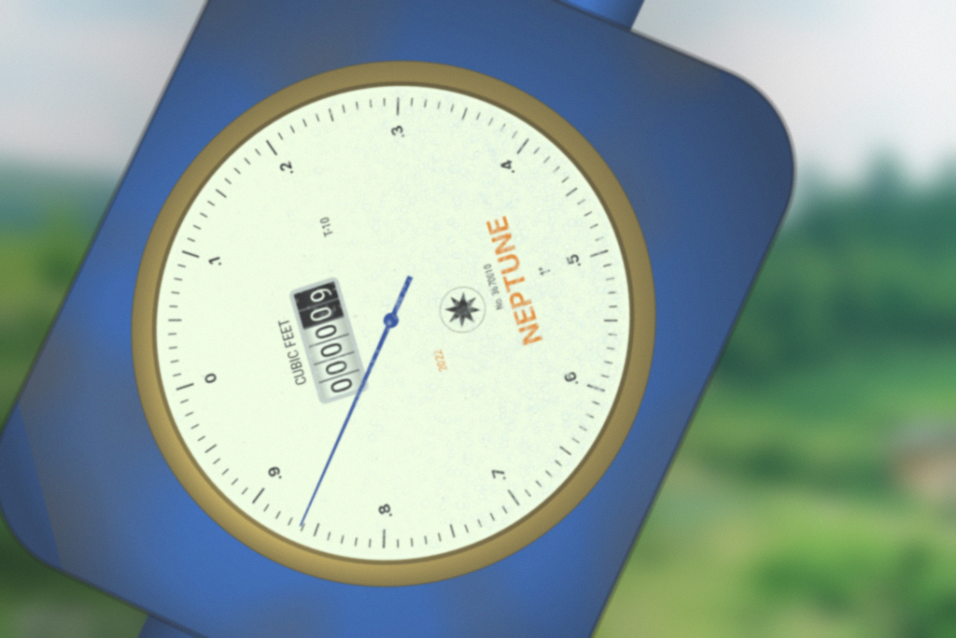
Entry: 8.86,ft³
